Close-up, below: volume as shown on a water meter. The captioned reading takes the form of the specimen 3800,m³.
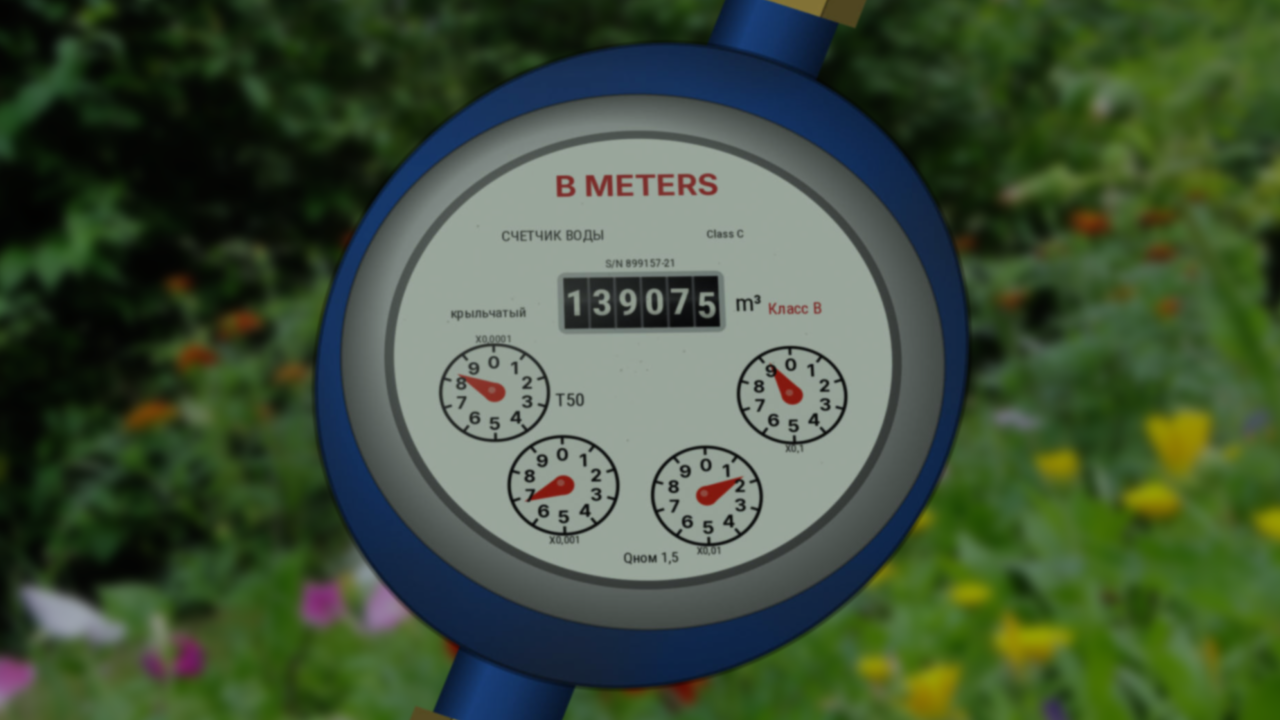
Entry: 139074.9168,m³
